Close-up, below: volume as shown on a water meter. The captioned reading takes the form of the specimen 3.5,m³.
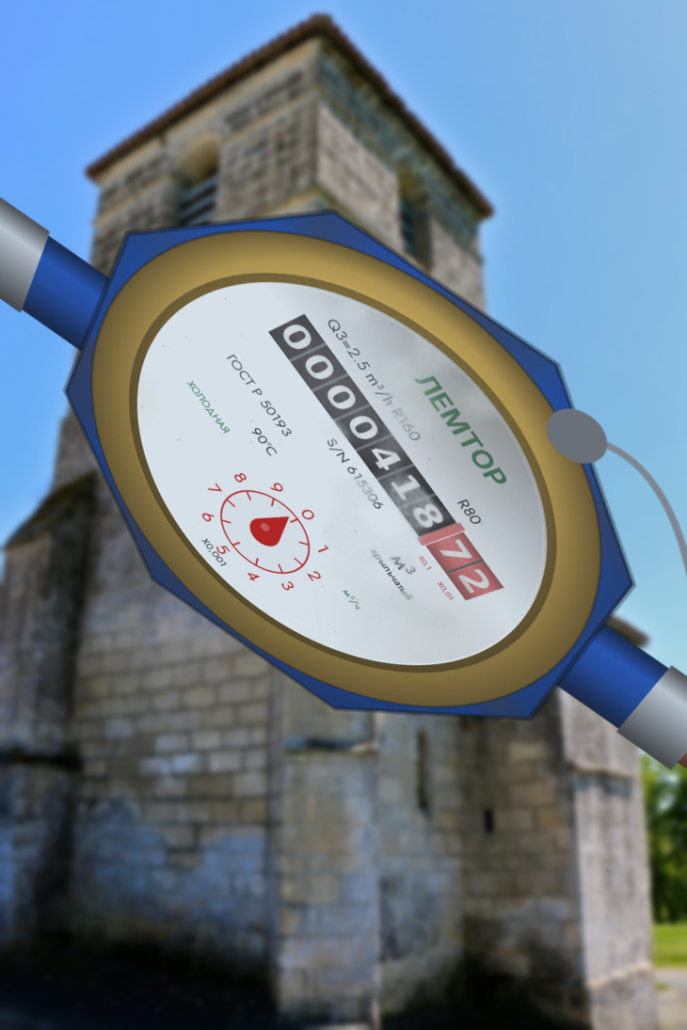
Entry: 418.719,m³
